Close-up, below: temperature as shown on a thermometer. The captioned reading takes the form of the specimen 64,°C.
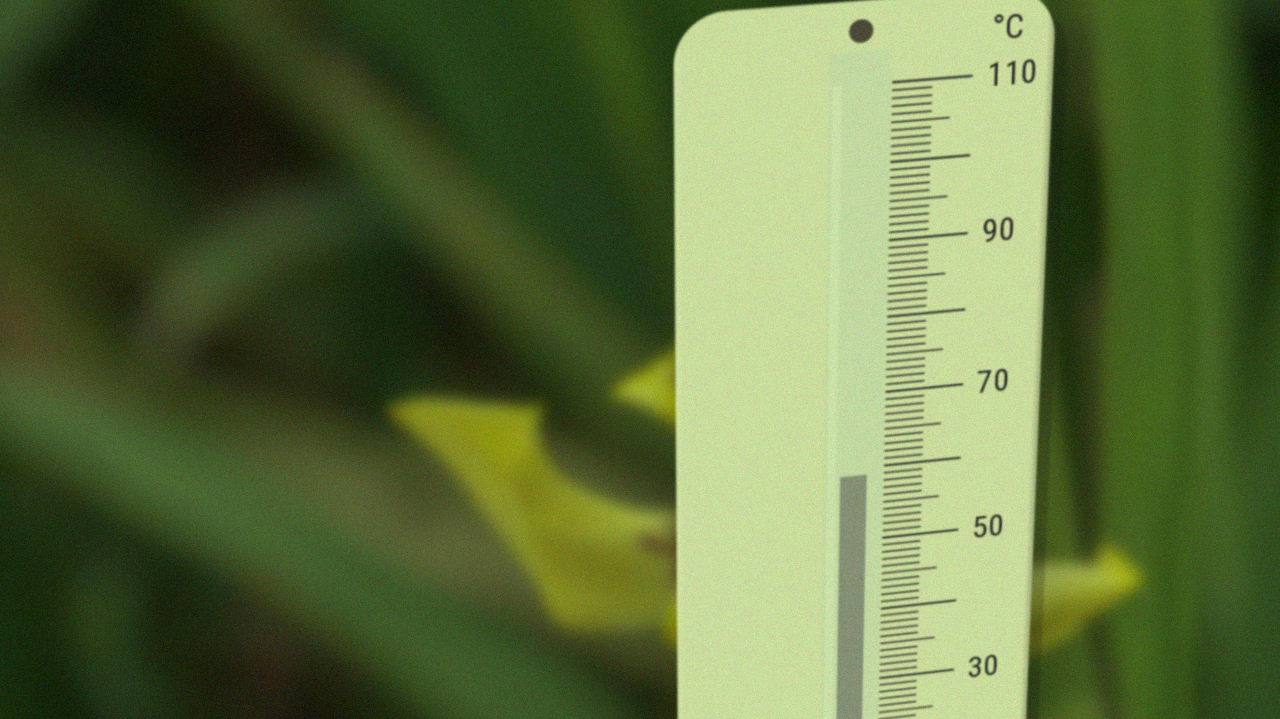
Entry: 59,°C
